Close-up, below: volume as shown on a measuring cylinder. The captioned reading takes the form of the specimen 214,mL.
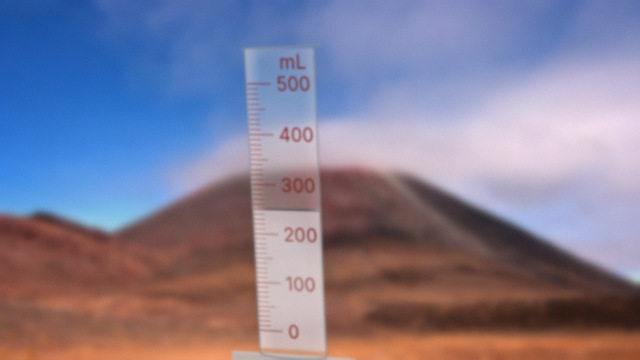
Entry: 250,mL
